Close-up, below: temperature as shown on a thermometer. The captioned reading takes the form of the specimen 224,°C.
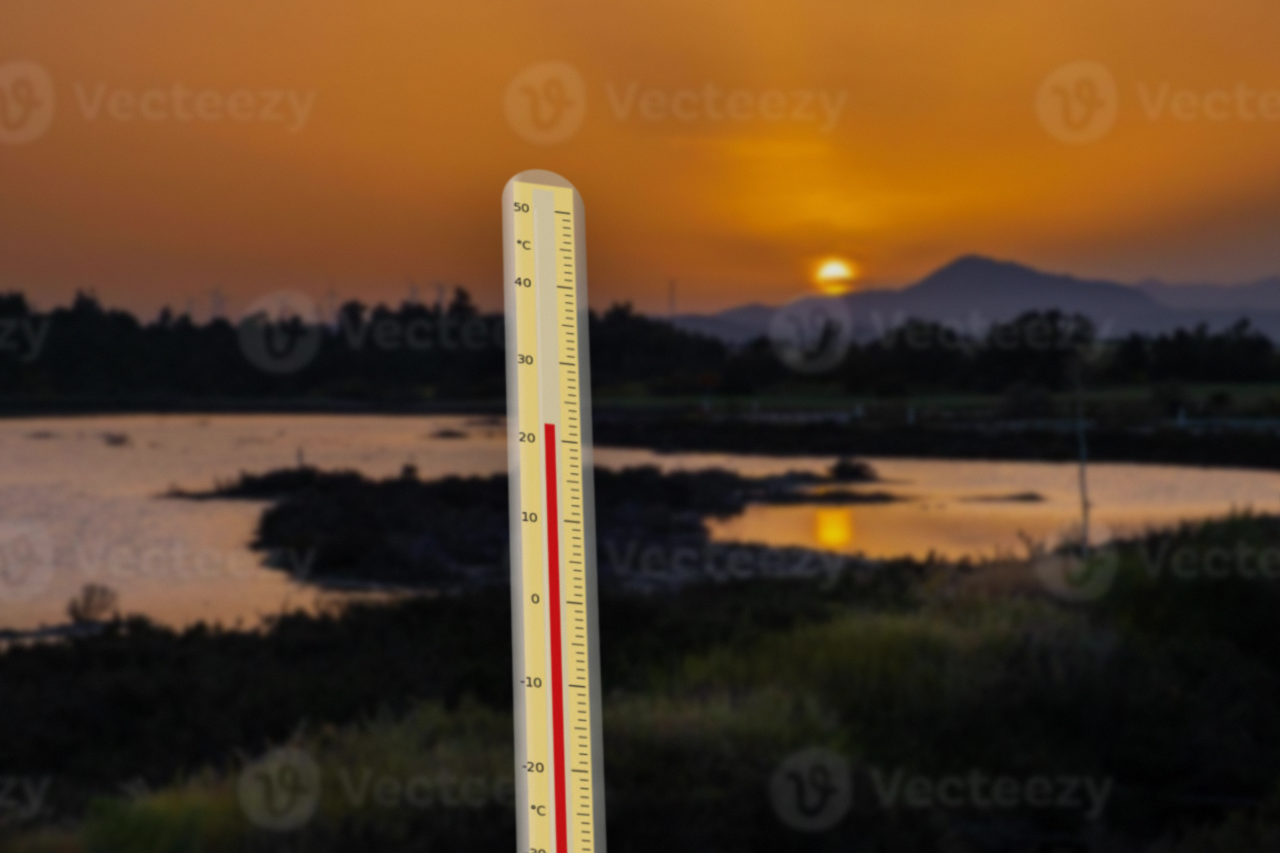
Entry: 22,°C
